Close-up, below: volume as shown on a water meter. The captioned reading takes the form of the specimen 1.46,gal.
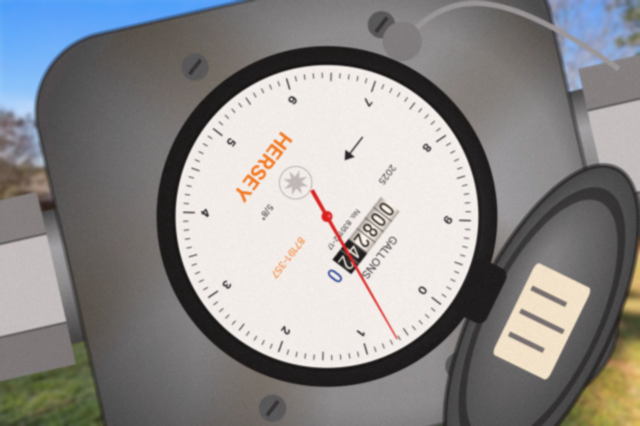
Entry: 82420.6,gal
